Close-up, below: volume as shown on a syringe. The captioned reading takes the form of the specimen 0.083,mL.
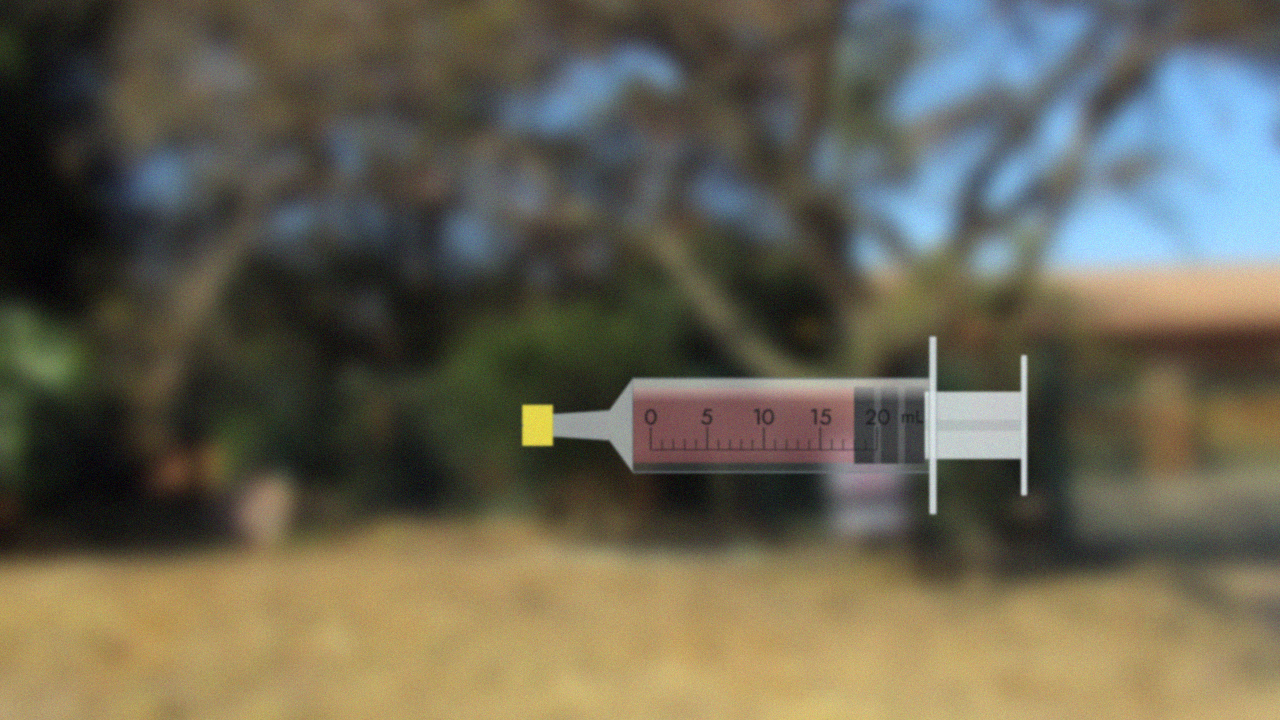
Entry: 18,mL
